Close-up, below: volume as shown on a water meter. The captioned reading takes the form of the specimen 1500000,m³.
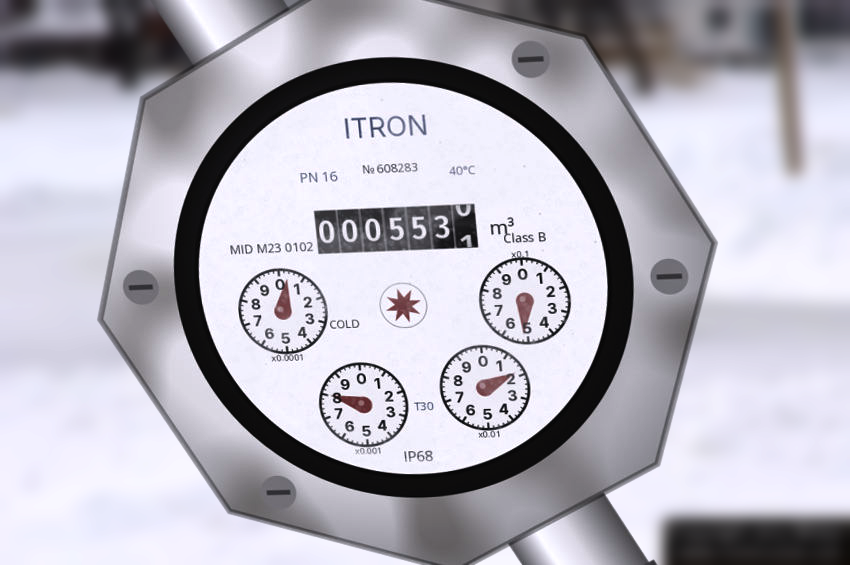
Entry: 5530.5180,m³
